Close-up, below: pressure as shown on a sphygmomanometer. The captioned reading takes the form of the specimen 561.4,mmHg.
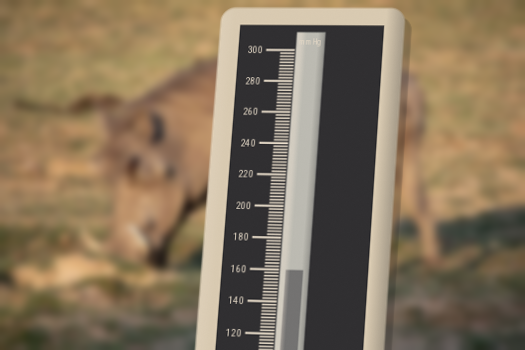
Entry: 160,mmHg
